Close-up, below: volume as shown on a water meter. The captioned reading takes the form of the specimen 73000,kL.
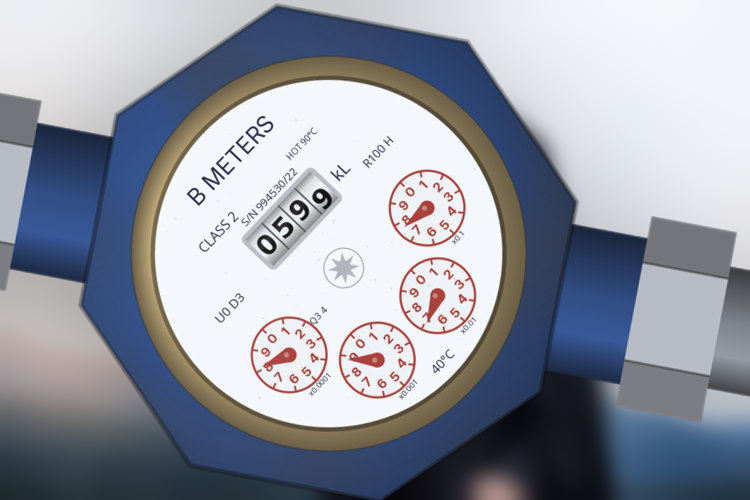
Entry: 598.7688,kL
